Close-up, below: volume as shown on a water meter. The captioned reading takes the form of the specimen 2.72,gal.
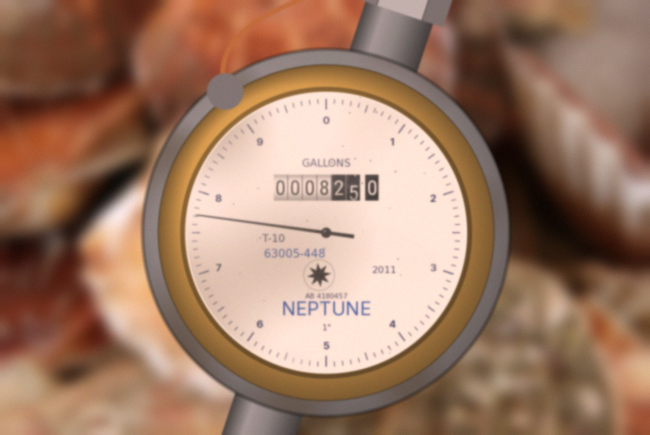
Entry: 8247.7,gal
